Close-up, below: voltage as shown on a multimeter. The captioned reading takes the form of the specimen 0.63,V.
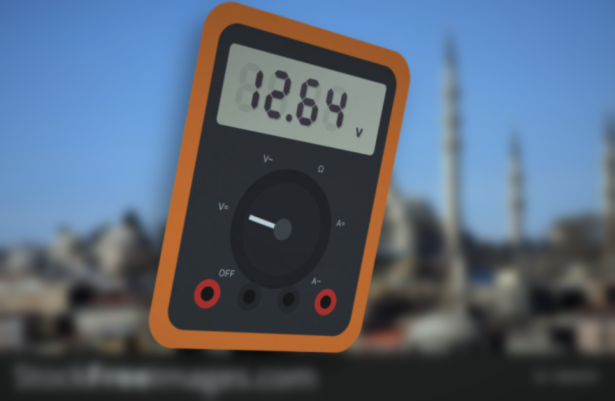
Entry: 12.64,V
